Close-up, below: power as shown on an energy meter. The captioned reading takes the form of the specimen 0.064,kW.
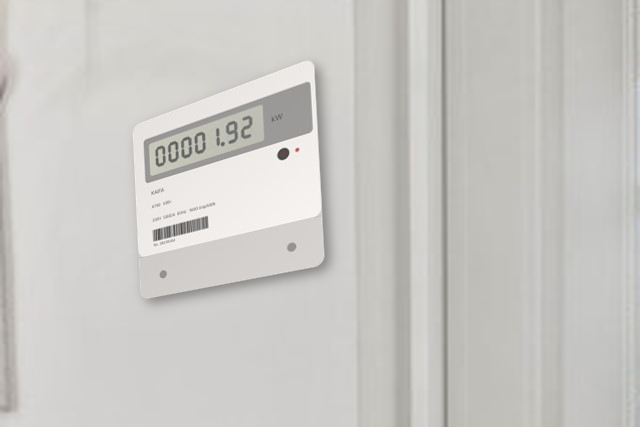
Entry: 1.92,kW
